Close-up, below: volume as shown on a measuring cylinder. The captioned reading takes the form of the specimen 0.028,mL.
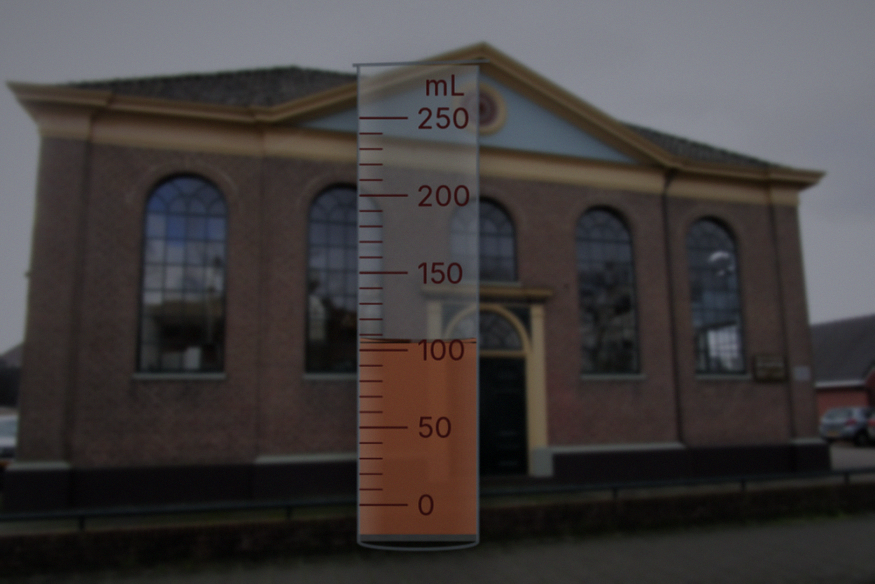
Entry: 105,mL
